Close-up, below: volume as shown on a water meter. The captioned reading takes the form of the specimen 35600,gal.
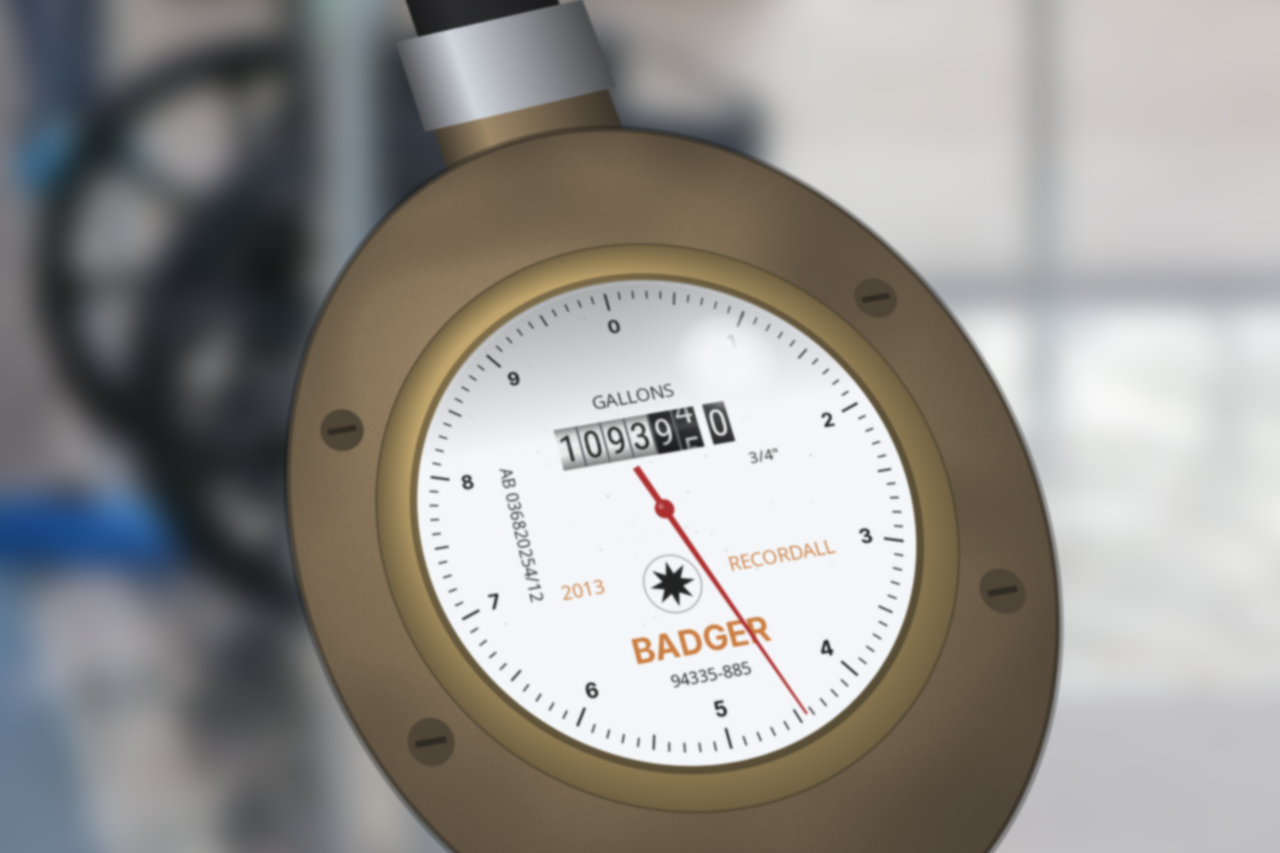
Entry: 1093944.4,gal
